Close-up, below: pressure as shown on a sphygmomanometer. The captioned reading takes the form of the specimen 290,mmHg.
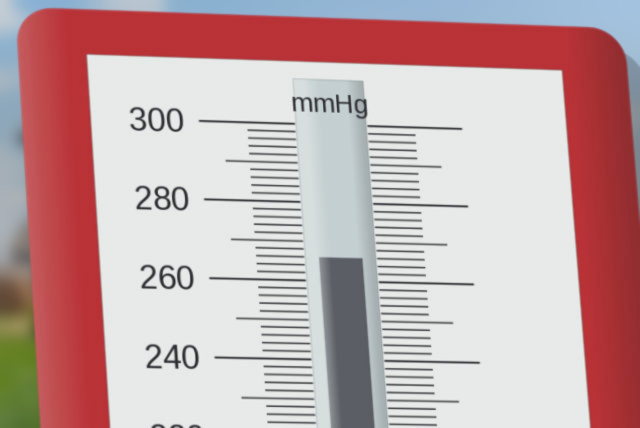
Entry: 266,mmHg
